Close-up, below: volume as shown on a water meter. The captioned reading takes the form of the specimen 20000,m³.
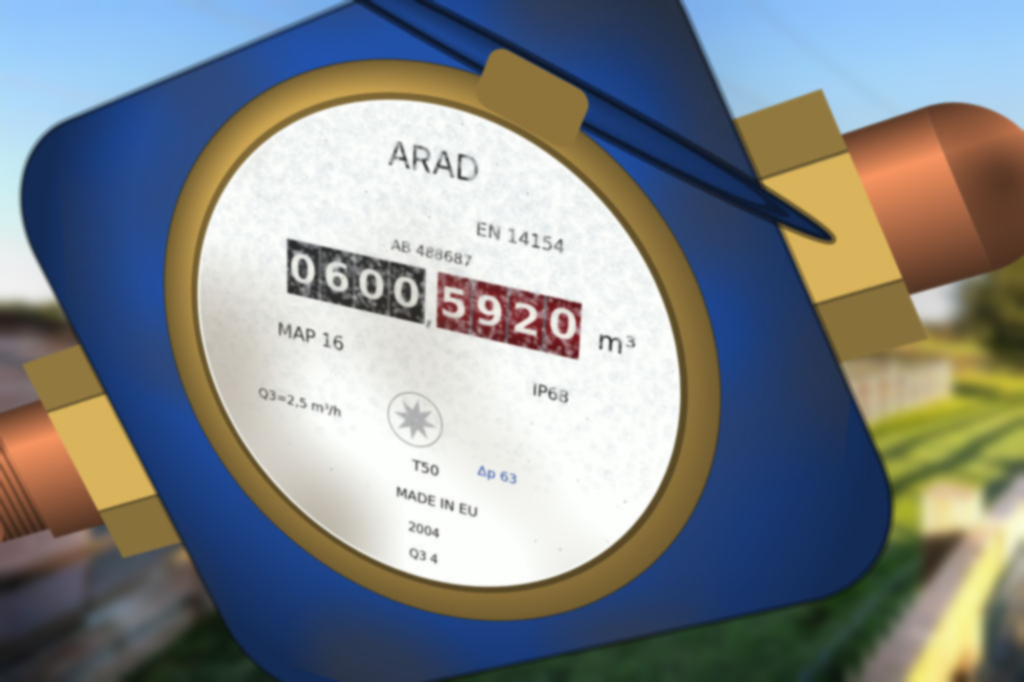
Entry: 600.5920,m³
